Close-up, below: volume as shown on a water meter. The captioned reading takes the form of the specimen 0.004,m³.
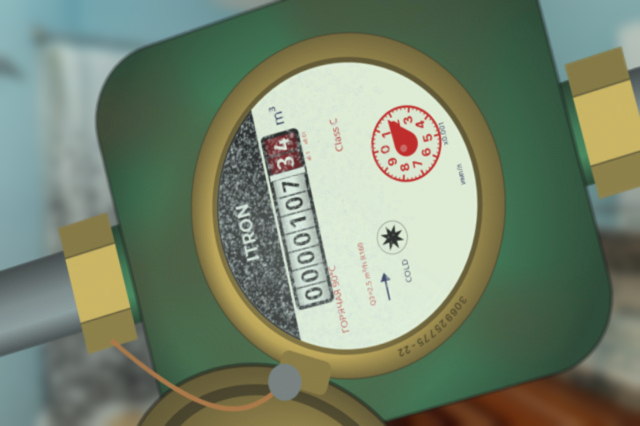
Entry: 107.341,m³
